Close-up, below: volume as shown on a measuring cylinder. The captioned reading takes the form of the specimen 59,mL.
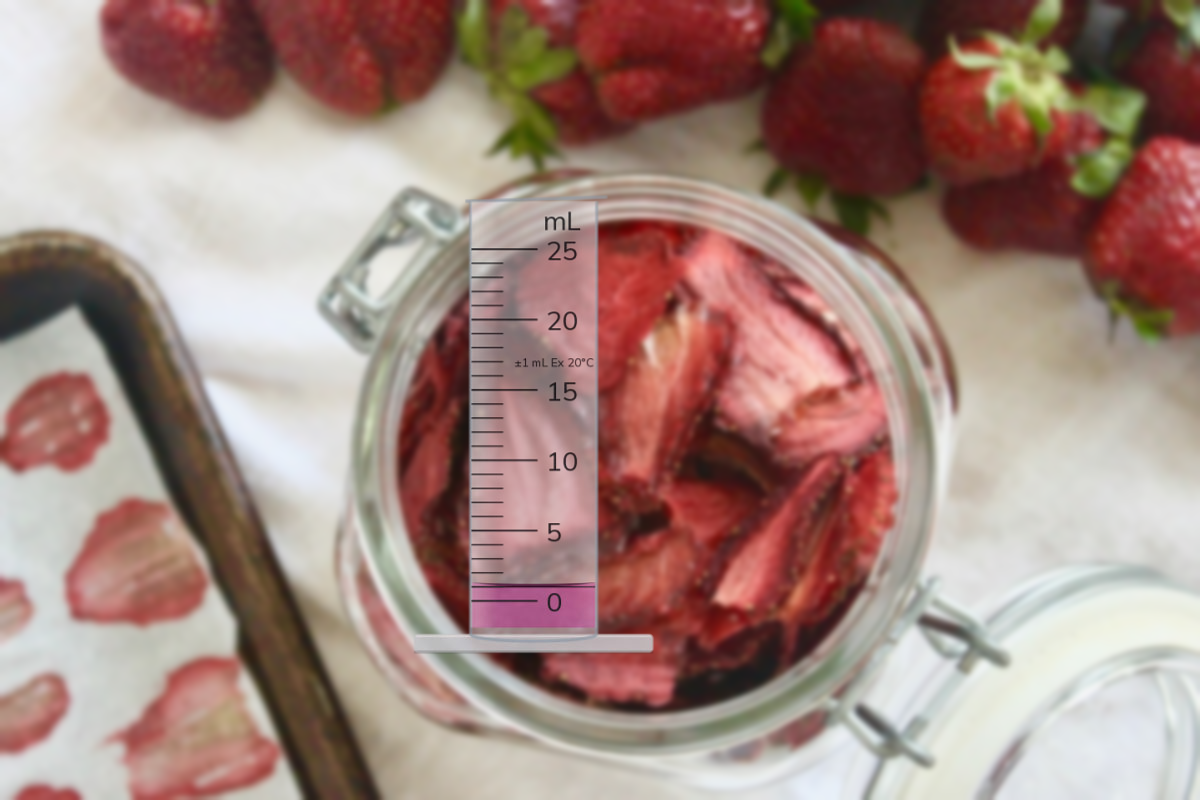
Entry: 1,mL
